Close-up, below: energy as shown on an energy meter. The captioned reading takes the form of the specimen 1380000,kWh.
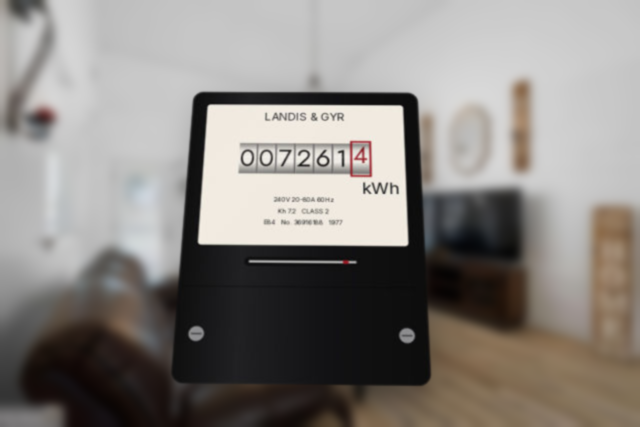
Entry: 7261.4,kWh
